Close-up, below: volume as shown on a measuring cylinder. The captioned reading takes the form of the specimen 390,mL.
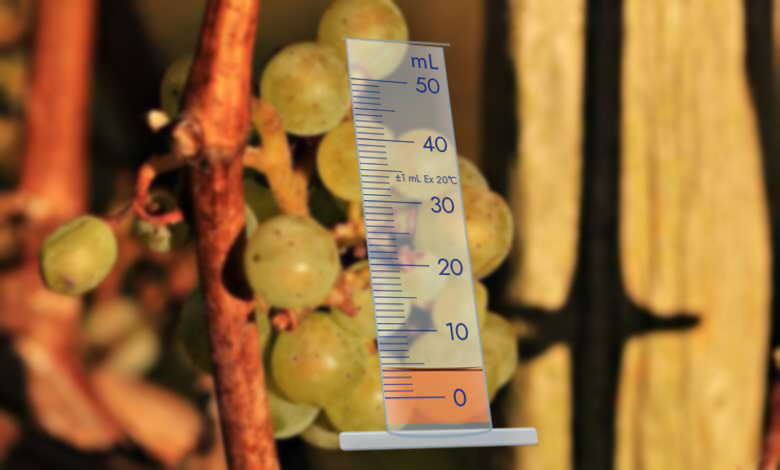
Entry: 4,mL
